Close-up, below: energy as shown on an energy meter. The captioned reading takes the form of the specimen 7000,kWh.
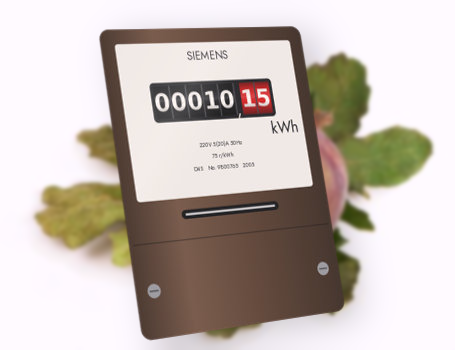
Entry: 10.15,kWh
